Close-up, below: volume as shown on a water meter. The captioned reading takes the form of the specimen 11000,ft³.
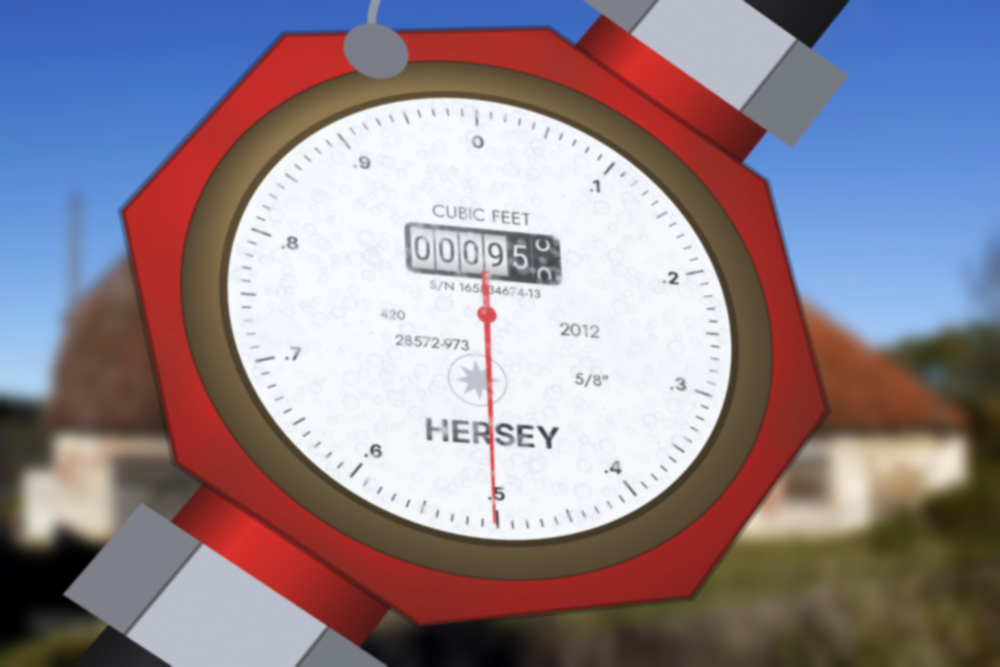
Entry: 958.50,ft³
